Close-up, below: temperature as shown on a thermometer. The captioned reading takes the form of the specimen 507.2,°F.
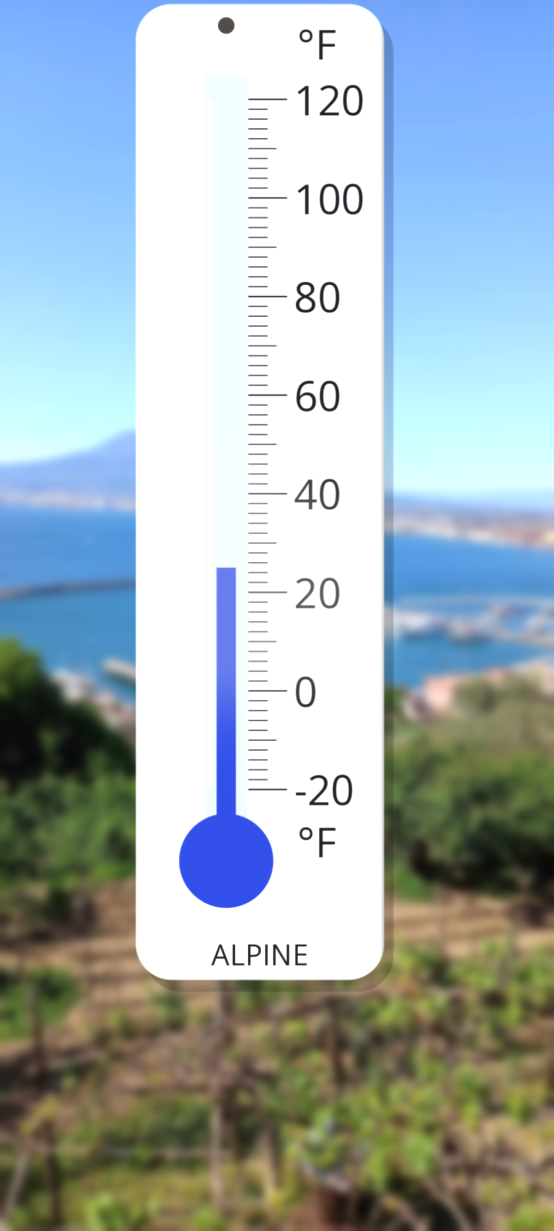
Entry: 25,°F
